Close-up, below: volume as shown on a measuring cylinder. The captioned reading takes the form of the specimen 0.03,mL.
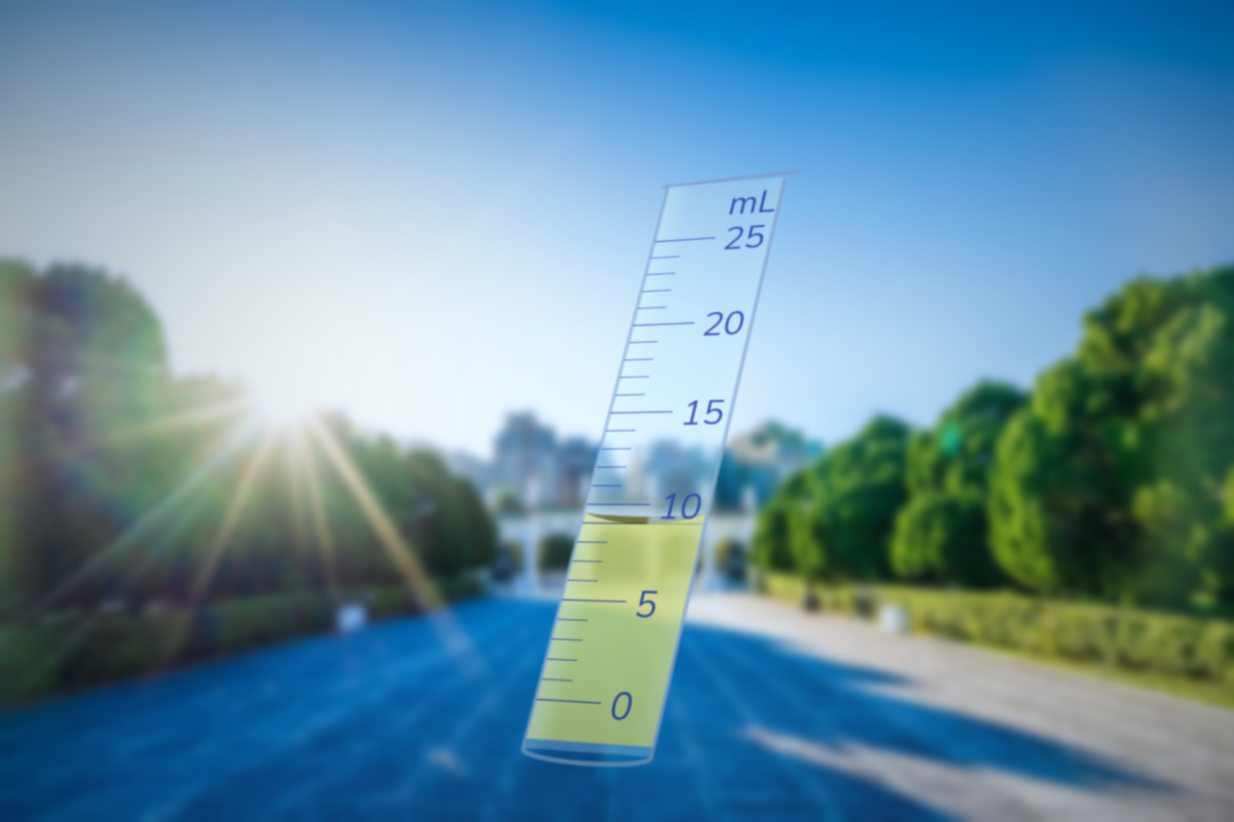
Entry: 9,mL
